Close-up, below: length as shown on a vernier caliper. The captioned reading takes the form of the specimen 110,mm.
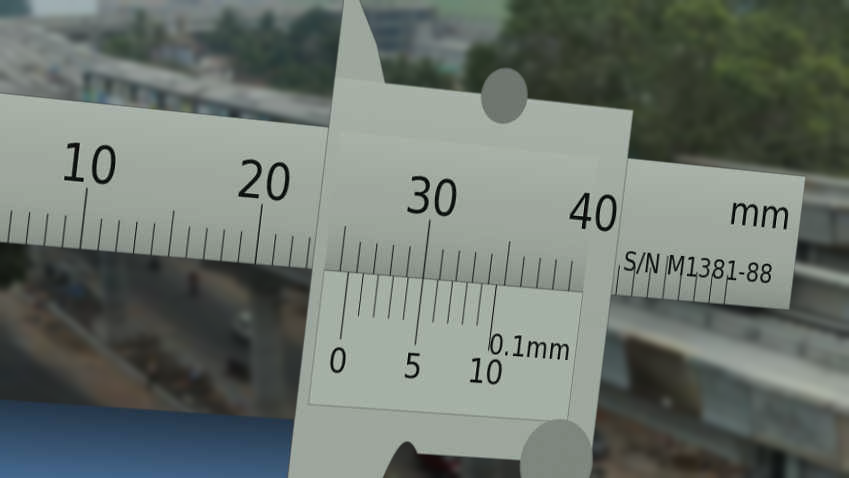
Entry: 25.5,mm
